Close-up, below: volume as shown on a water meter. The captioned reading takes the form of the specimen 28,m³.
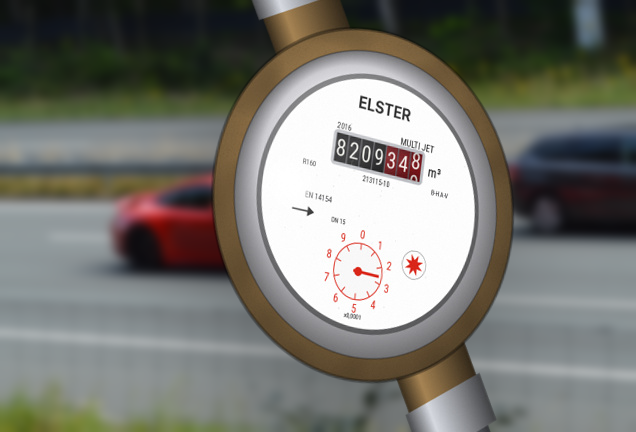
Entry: 8209.3482,m³
